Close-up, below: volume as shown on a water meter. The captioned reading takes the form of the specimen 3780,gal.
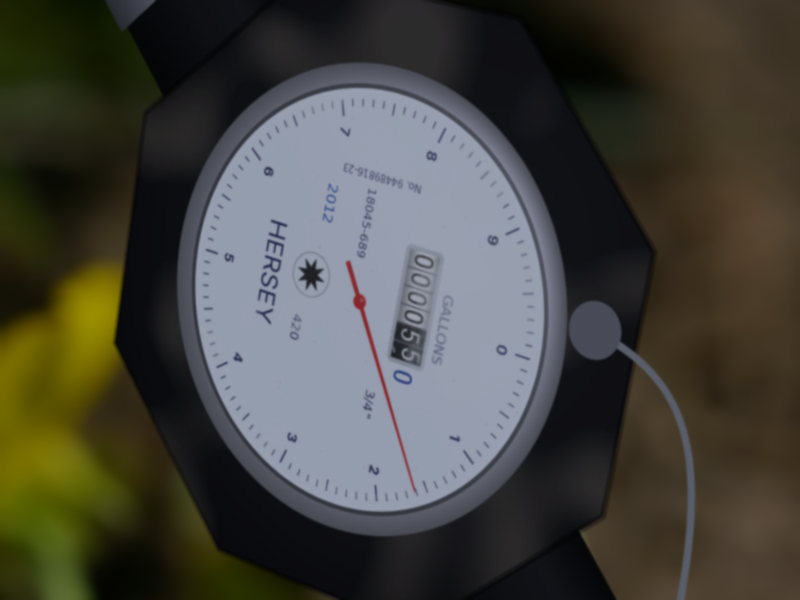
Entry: 551.6,gal
